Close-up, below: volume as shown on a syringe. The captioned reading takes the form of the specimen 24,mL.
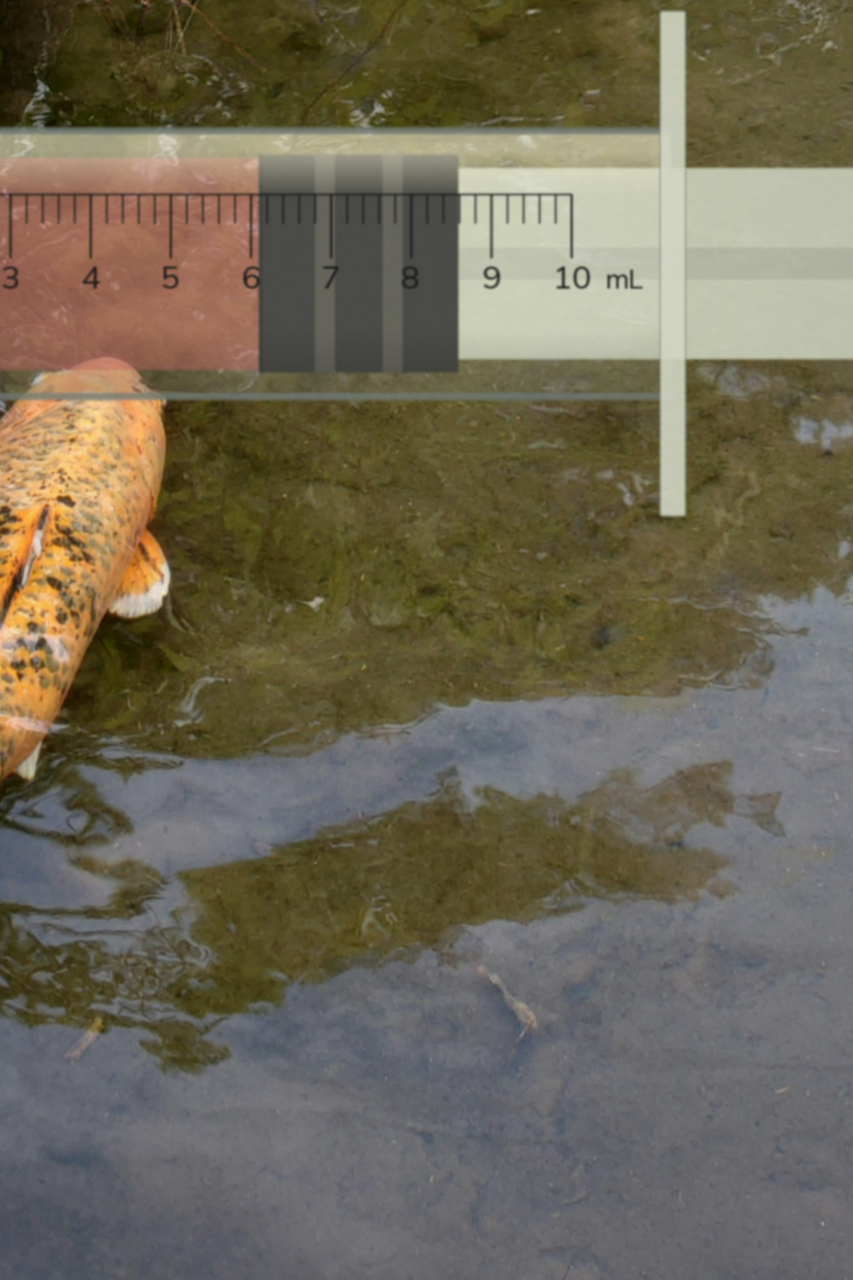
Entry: 6.1,mL
